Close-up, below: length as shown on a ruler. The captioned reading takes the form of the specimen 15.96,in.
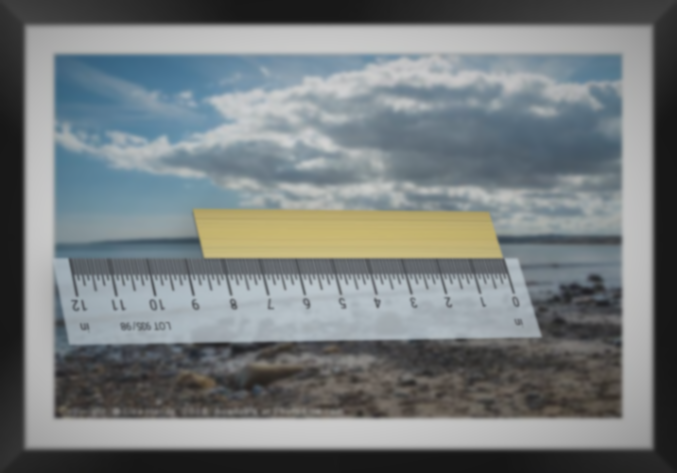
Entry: 8.5,in
